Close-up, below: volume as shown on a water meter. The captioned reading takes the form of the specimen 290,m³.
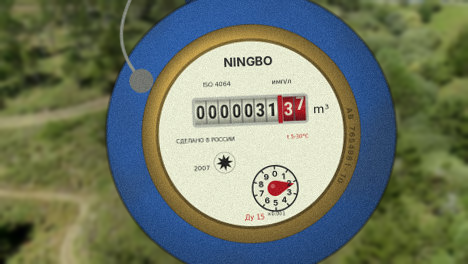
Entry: 31.372,m³
